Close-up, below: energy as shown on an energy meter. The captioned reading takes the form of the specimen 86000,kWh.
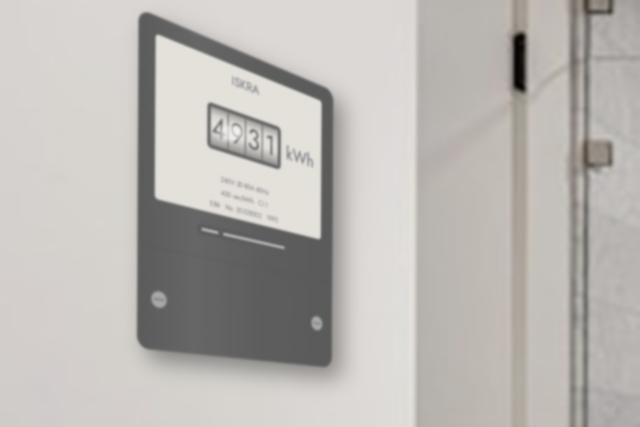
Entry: 4931,kWh
